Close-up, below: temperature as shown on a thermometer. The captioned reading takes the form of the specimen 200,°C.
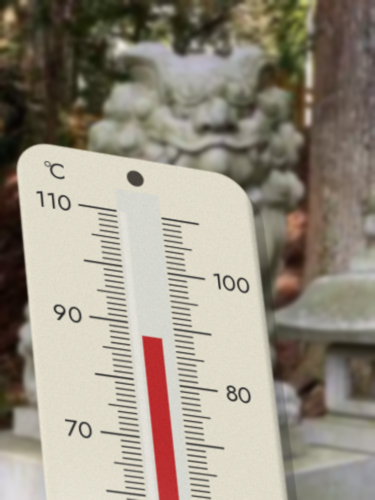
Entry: 88,°C
